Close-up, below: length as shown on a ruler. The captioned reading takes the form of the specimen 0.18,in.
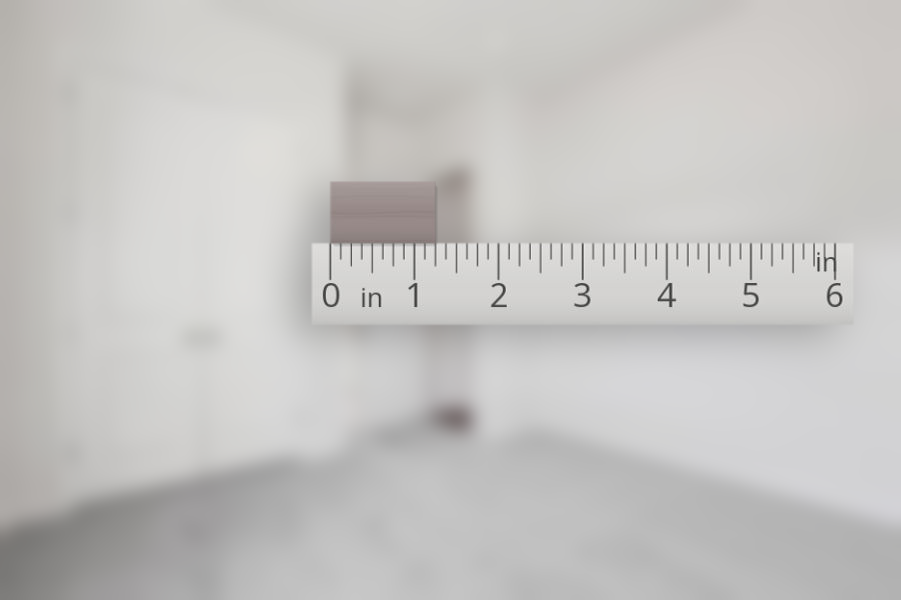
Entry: 1.25,in
